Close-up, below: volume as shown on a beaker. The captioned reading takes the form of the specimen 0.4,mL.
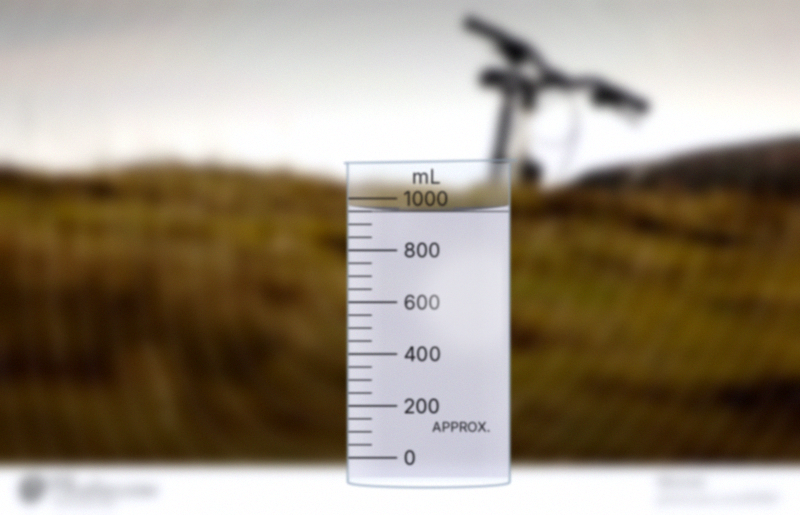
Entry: 950,mL
